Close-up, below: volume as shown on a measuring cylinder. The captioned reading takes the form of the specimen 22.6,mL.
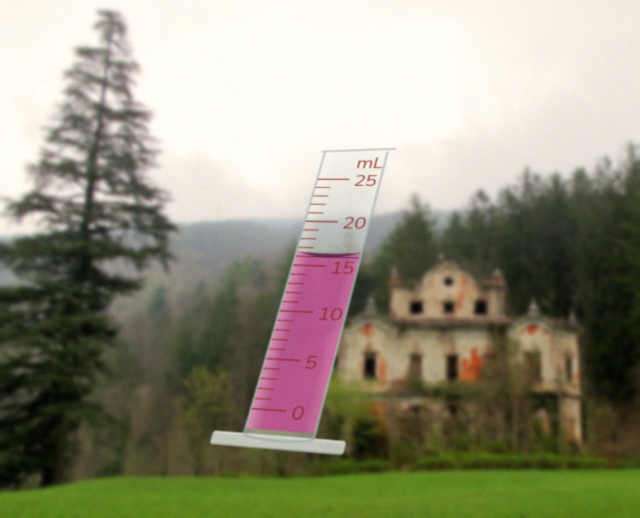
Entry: 16,mL
